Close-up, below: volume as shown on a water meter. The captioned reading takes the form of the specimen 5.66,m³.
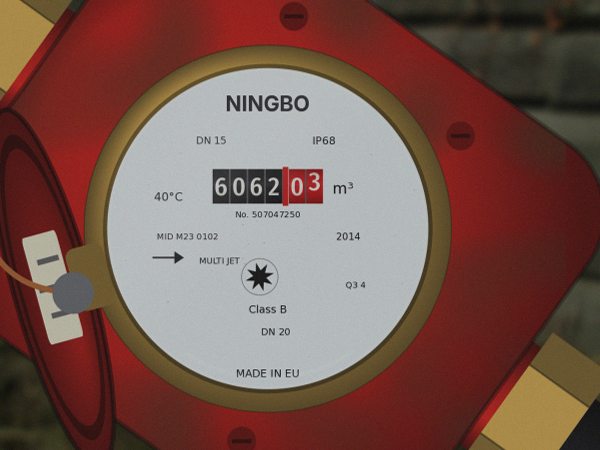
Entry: 6062.03,m³
